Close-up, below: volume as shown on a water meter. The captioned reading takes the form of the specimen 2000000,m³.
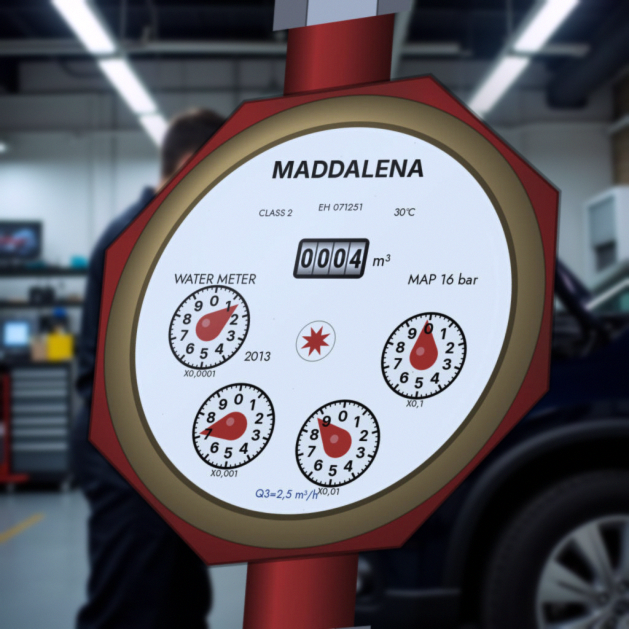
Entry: 3.9871,m³
